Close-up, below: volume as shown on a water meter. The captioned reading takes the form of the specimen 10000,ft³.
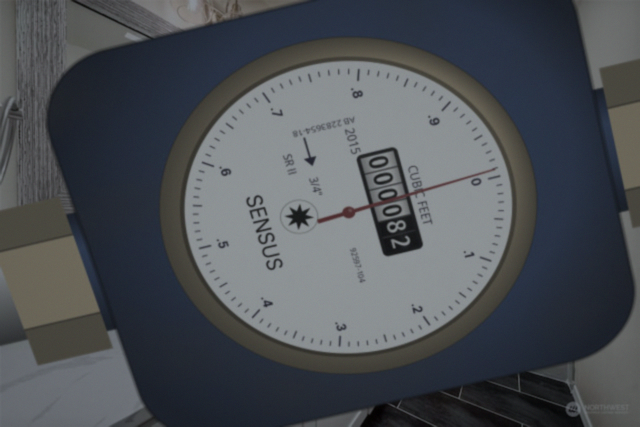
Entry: 81.99,ft³
